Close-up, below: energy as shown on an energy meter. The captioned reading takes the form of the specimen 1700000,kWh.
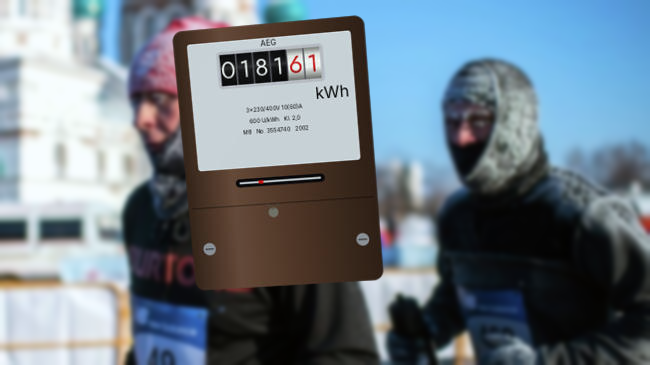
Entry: 181.61,kWh
